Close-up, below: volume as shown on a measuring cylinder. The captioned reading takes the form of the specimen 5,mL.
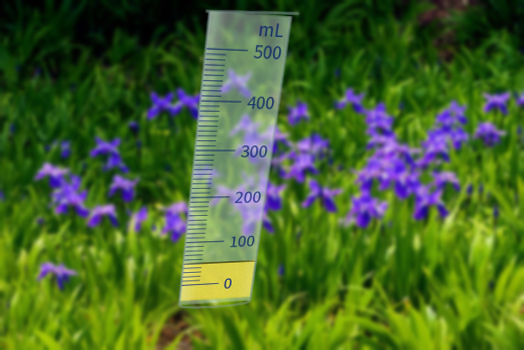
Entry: 50,mL
